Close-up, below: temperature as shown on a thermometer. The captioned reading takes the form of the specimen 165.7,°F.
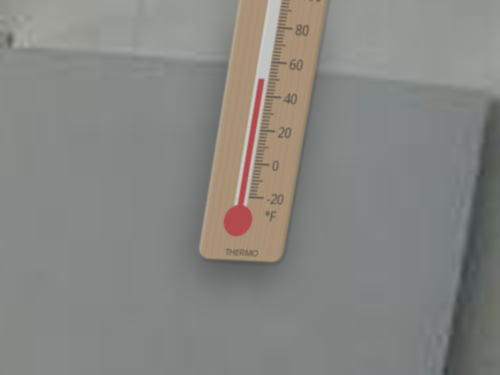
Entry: 50,°F
